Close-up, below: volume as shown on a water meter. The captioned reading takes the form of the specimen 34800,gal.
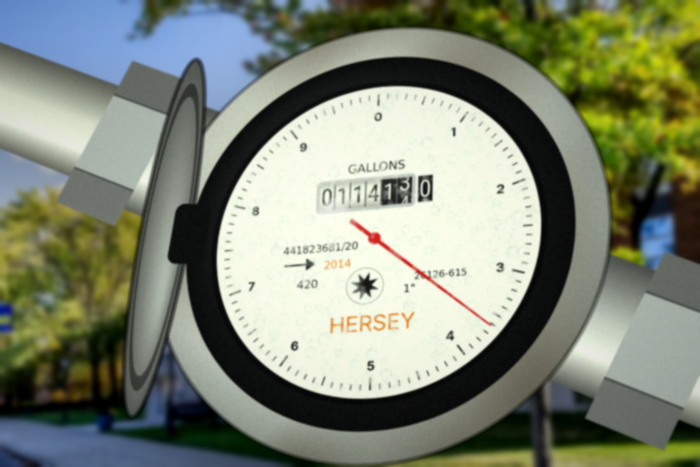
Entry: 114133.6,gal
